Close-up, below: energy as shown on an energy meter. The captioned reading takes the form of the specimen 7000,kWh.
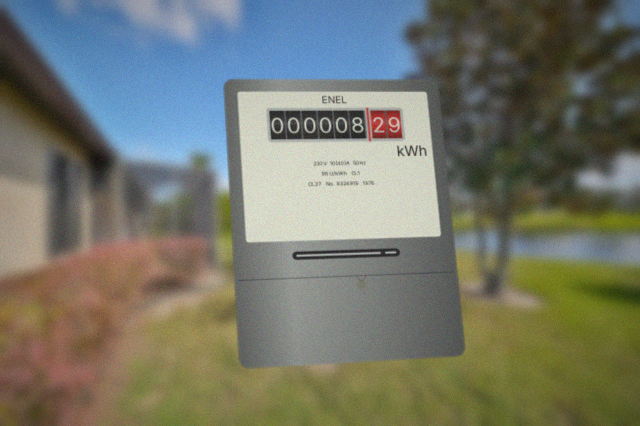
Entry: 8.29,kWh
